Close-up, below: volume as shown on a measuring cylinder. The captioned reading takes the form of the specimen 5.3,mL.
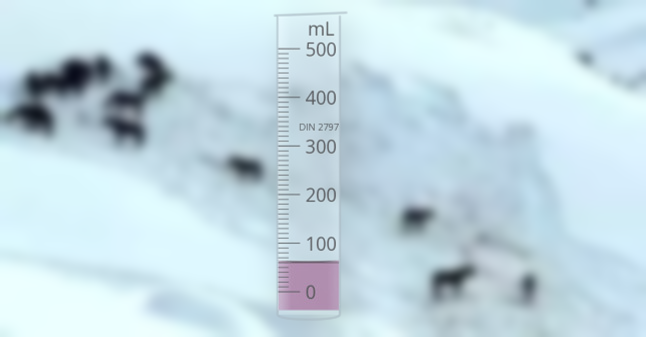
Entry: 60,mL
